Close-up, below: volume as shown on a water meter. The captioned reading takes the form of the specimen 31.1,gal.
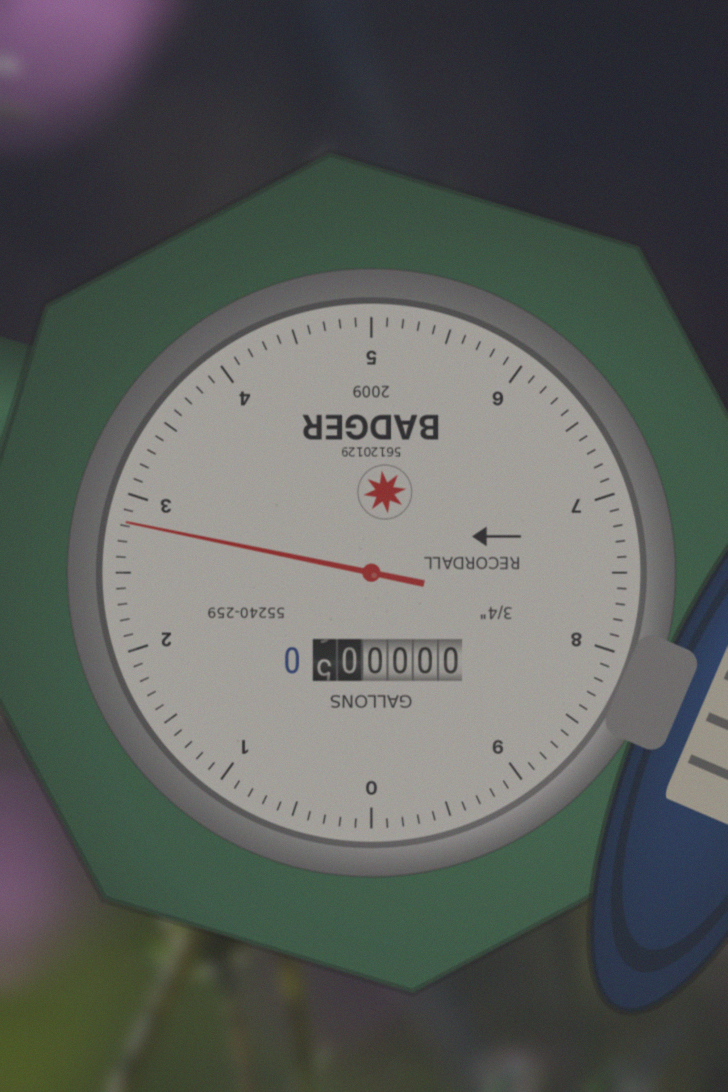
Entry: 52.8,gal
